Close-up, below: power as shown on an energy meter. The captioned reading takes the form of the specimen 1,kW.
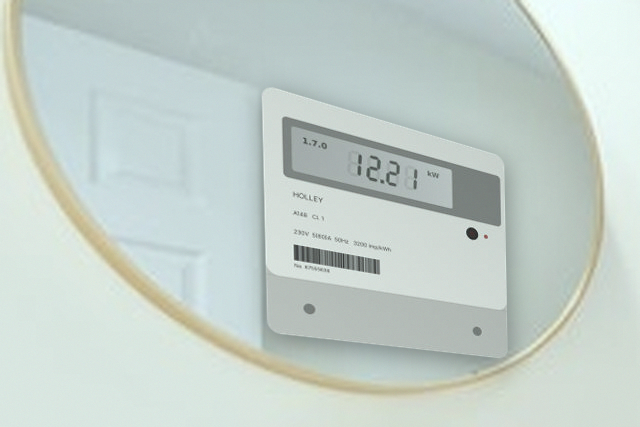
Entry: 12.21,kW
